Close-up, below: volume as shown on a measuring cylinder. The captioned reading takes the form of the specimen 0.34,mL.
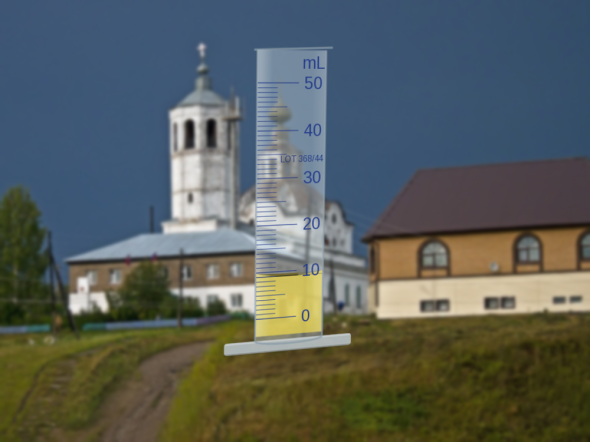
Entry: 9,mL
